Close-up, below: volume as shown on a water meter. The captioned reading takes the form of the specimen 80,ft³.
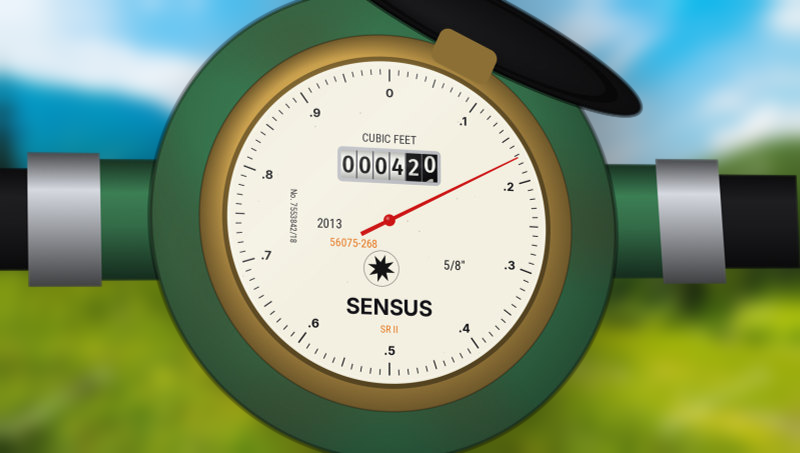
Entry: 420.17,ft³
